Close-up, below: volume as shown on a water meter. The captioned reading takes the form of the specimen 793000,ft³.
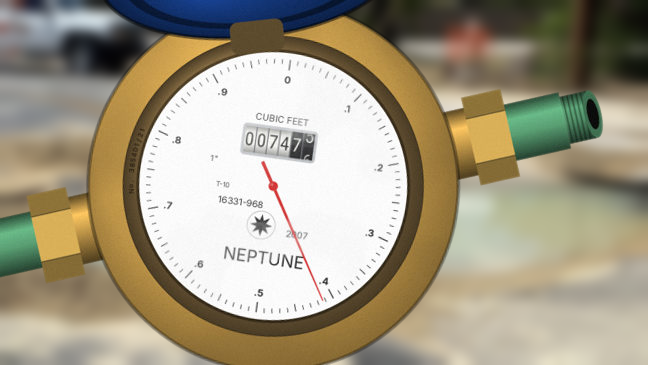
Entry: 7475.41,ft³
